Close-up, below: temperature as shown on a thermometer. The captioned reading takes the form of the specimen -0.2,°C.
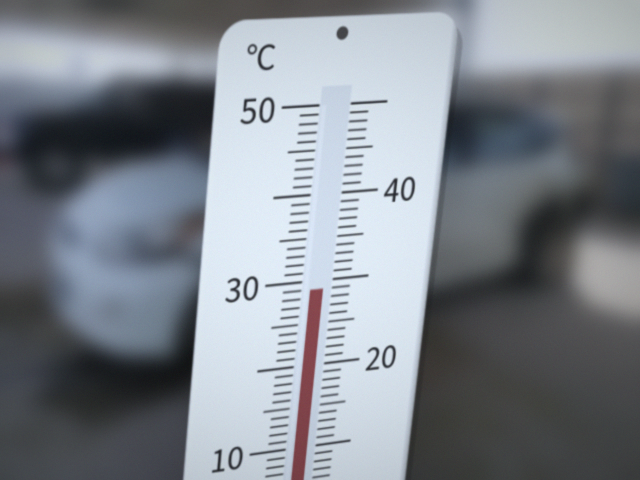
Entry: 29,°C
